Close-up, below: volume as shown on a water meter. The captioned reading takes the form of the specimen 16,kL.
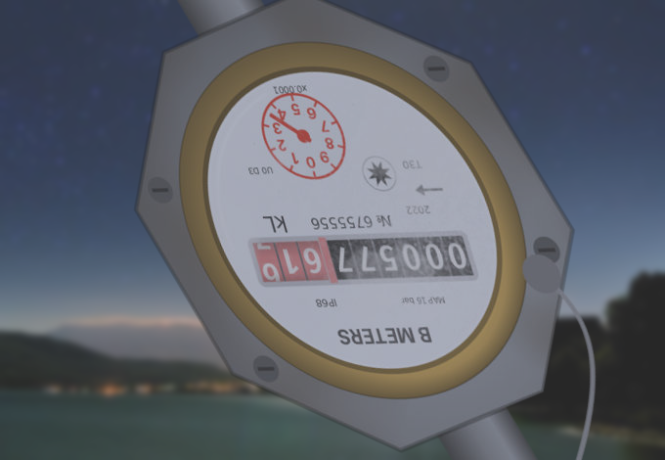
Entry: 577.6163,kL
